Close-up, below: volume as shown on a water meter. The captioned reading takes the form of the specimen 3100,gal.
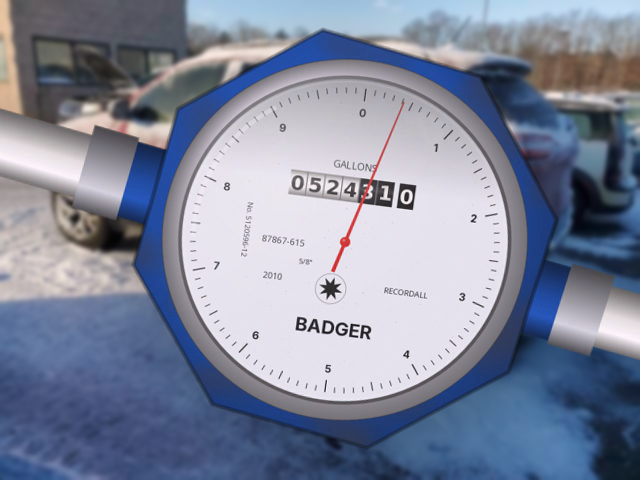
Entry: 524310.4,gal
